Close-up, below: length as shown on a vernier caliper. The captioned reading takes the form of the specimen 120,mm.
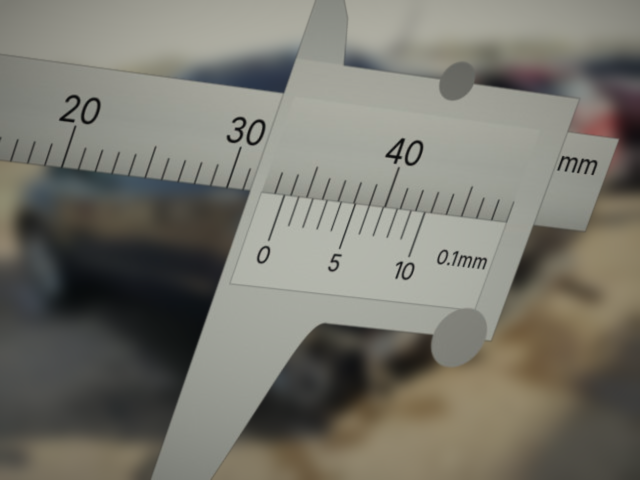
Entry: 33.6,mm
